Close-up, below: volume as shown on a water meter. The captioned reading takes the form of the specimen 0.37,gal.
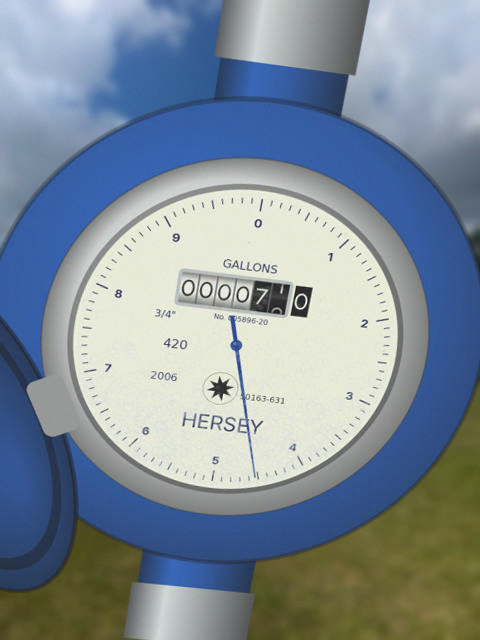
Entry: 714.5,gal
